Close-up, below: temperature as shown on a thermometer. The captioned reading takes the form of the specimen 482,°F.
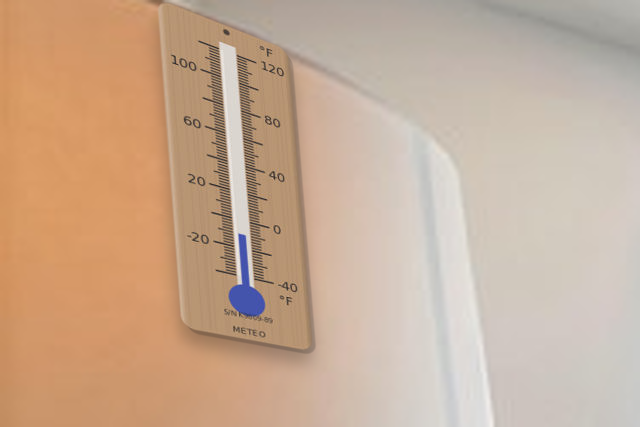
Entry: -10,°F
